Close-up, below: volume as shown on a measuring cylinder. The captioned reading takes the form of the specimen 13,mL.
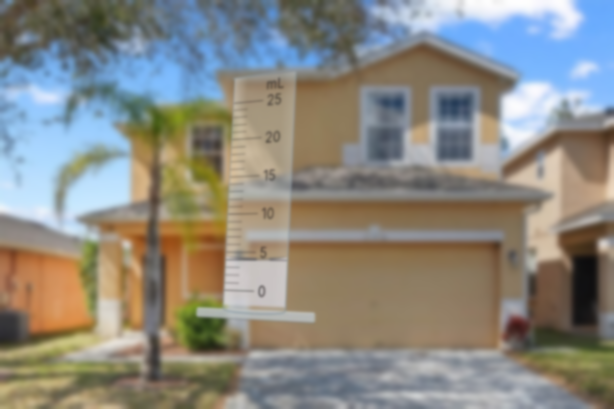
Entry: 4,mL
